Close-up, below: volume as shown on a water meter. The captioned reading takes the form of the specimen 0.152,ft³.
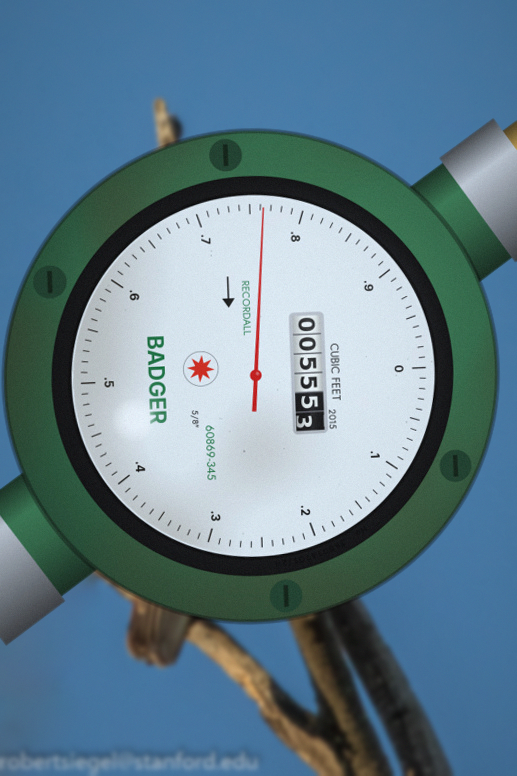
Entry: 5552.76,ft³
